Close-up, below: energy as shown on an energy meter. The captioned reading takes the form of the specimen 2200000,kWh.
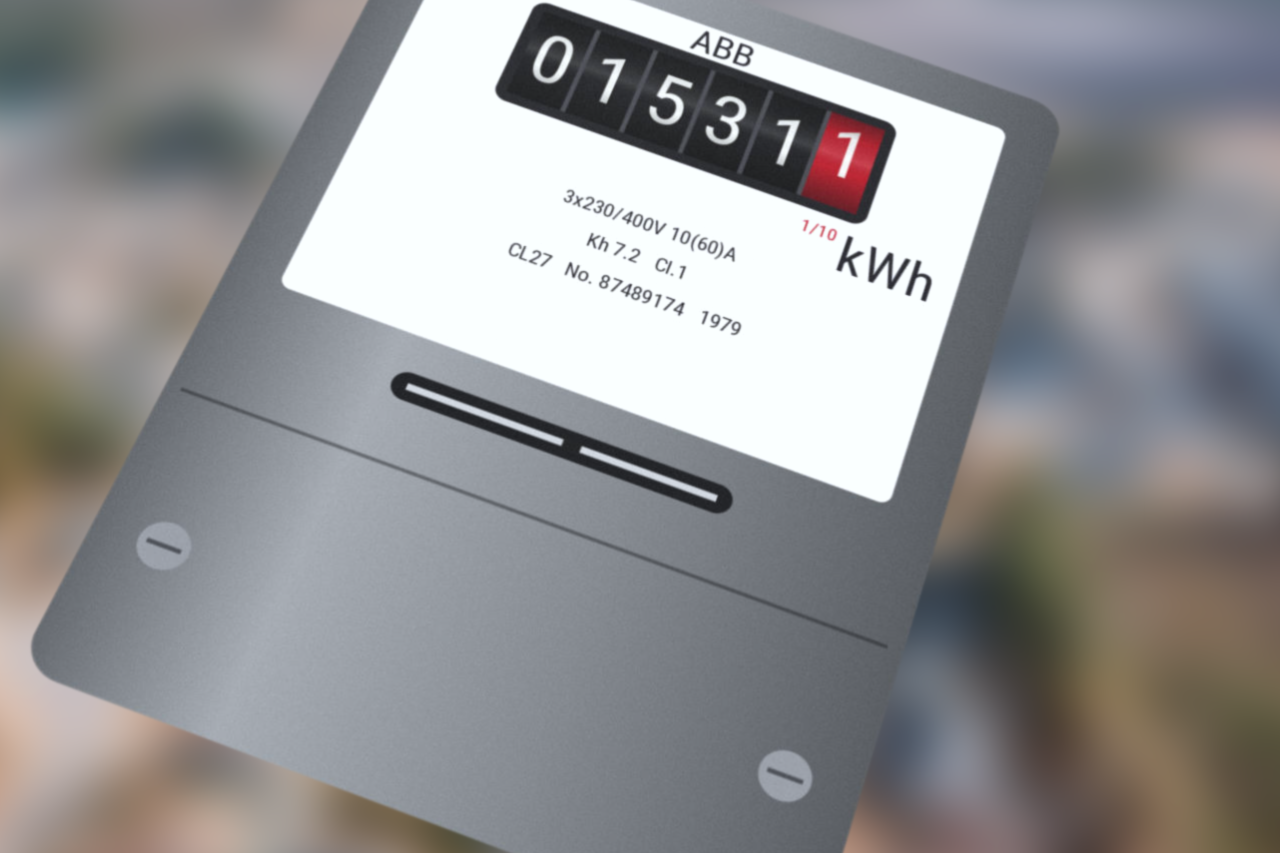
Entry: 1531.1,kWh
